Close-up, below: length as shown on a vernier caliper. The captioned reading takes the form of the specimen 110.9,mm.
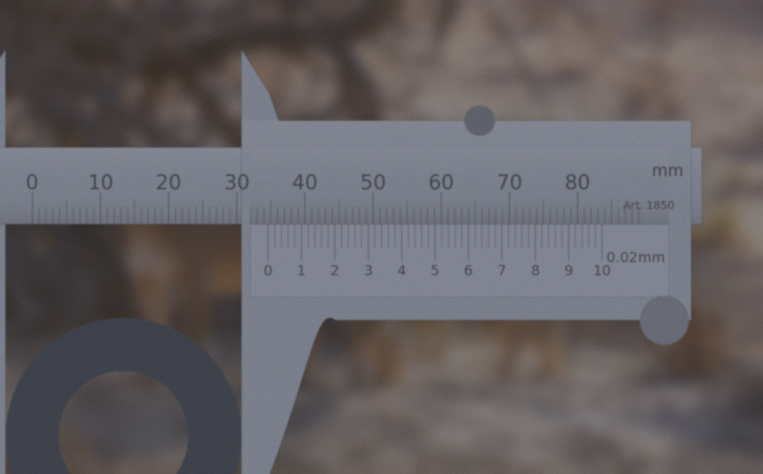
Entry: 34.6,mm
